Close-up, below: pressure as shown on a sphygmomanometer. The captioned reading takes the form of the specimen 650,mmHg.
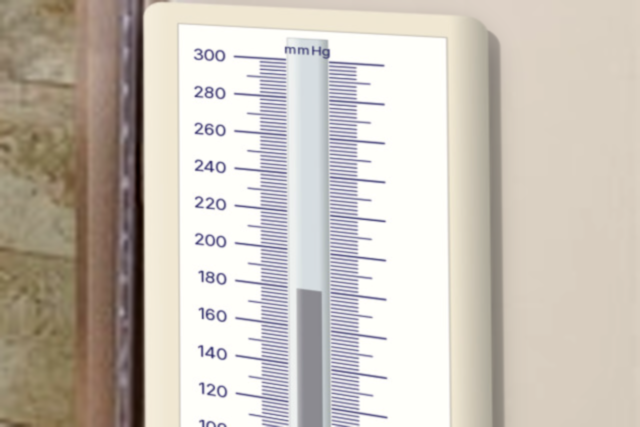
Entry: 180,mmHg
